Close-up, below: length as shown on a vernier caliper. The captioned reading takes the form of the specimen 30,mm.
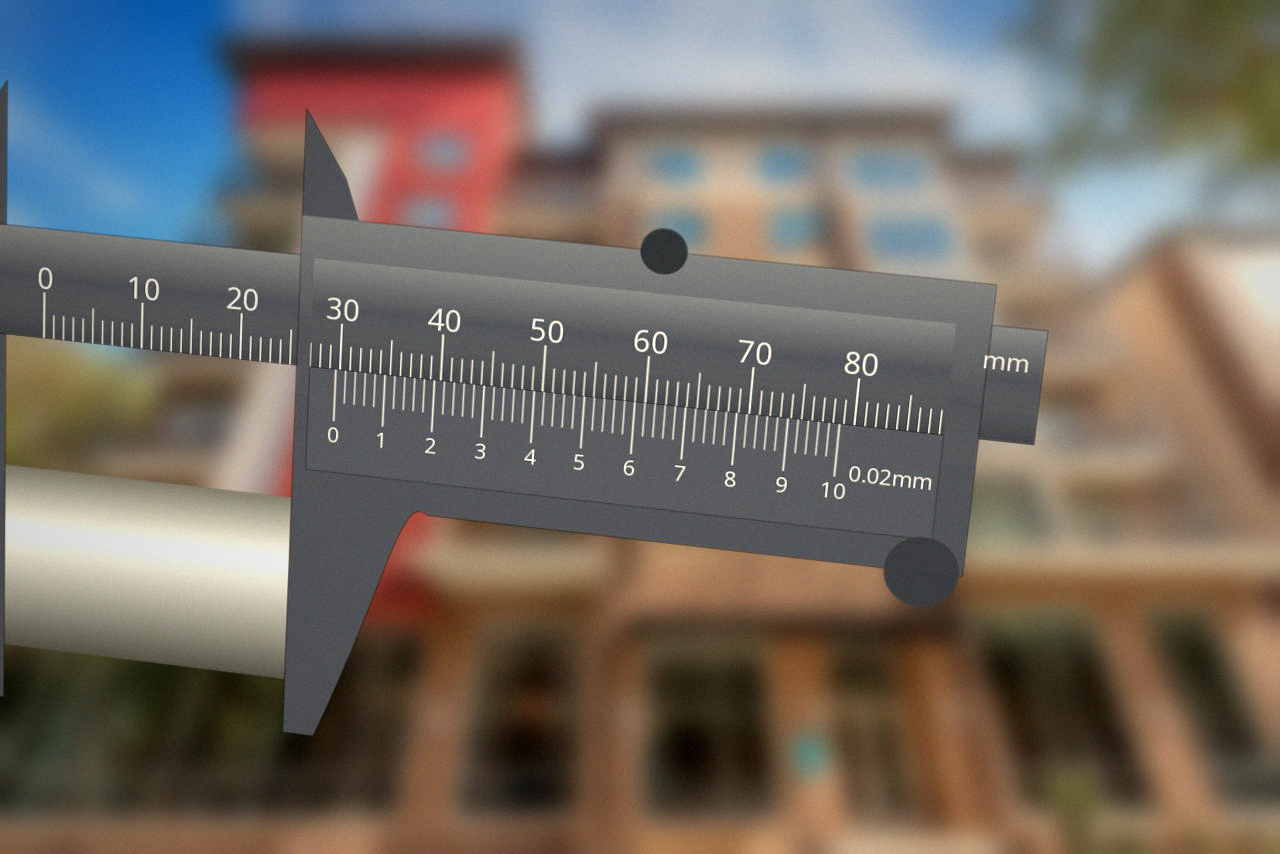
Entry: 29.6,mm
